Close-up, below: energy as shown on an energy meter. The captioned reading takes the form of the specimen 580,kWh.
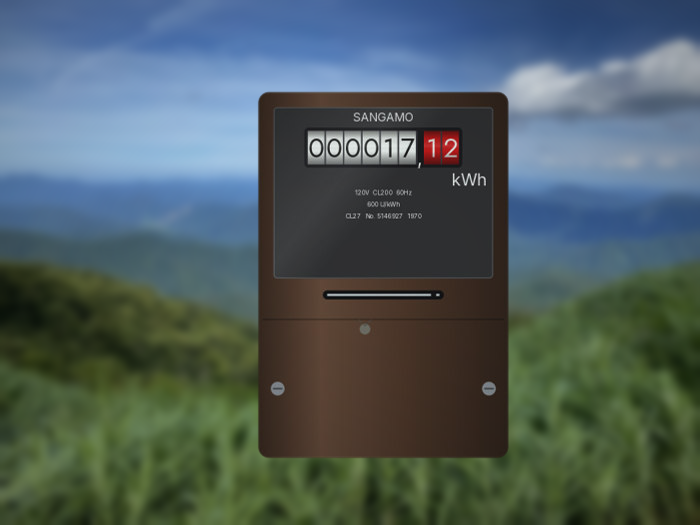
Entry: 17.12,kWh
